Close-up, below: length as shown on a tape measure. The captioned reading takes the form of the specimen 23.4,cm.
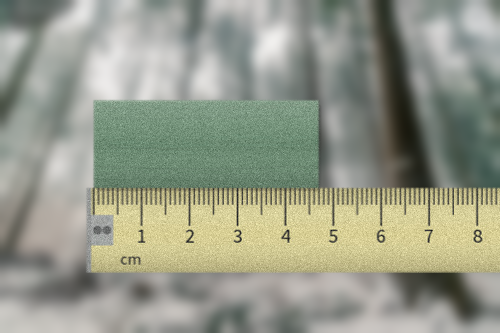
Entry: 4.7,cm
